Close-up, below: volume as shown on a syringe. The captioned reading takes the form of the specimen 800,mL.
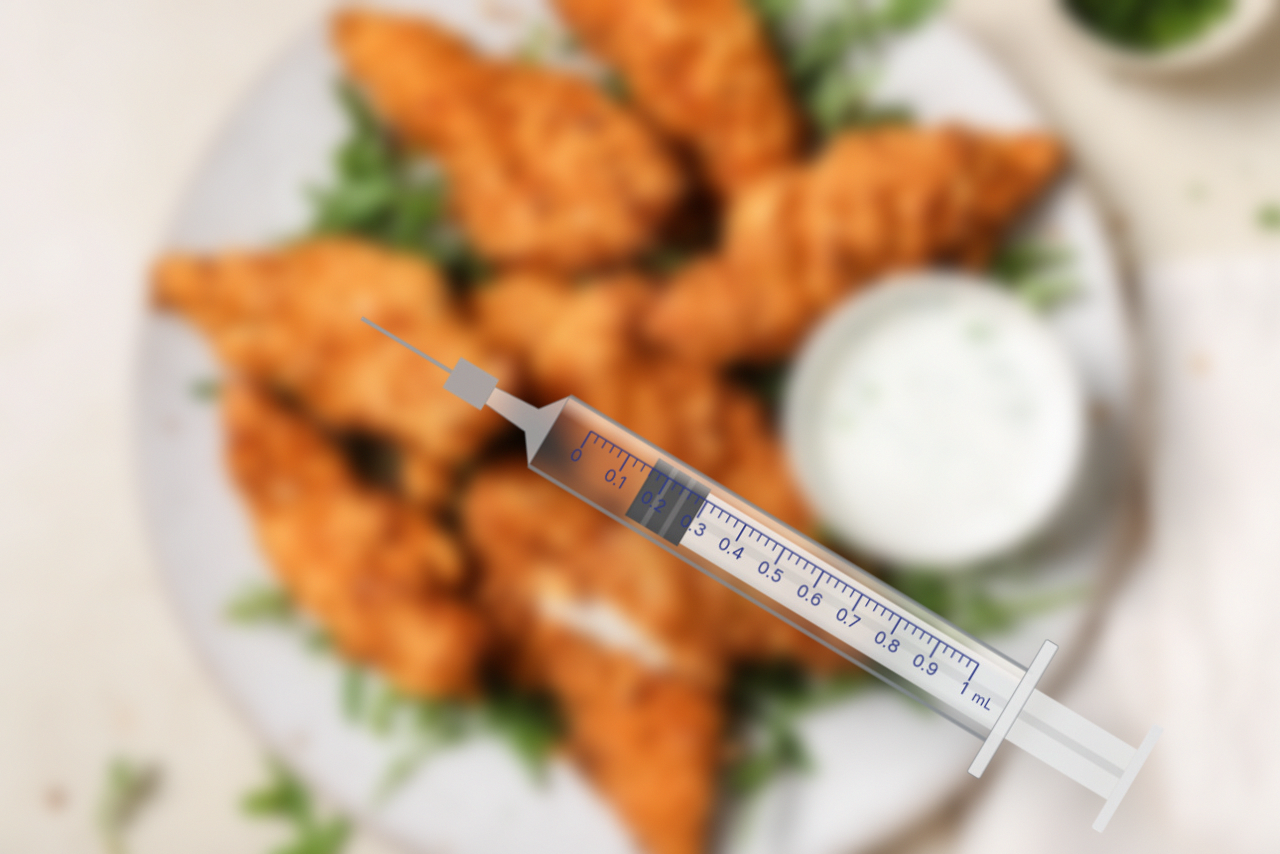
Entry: 0.16,mL
